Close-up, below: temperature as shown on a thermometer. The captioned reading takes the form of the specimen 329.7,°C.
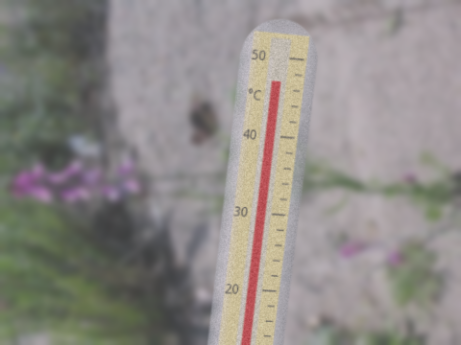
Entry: 47,°C
